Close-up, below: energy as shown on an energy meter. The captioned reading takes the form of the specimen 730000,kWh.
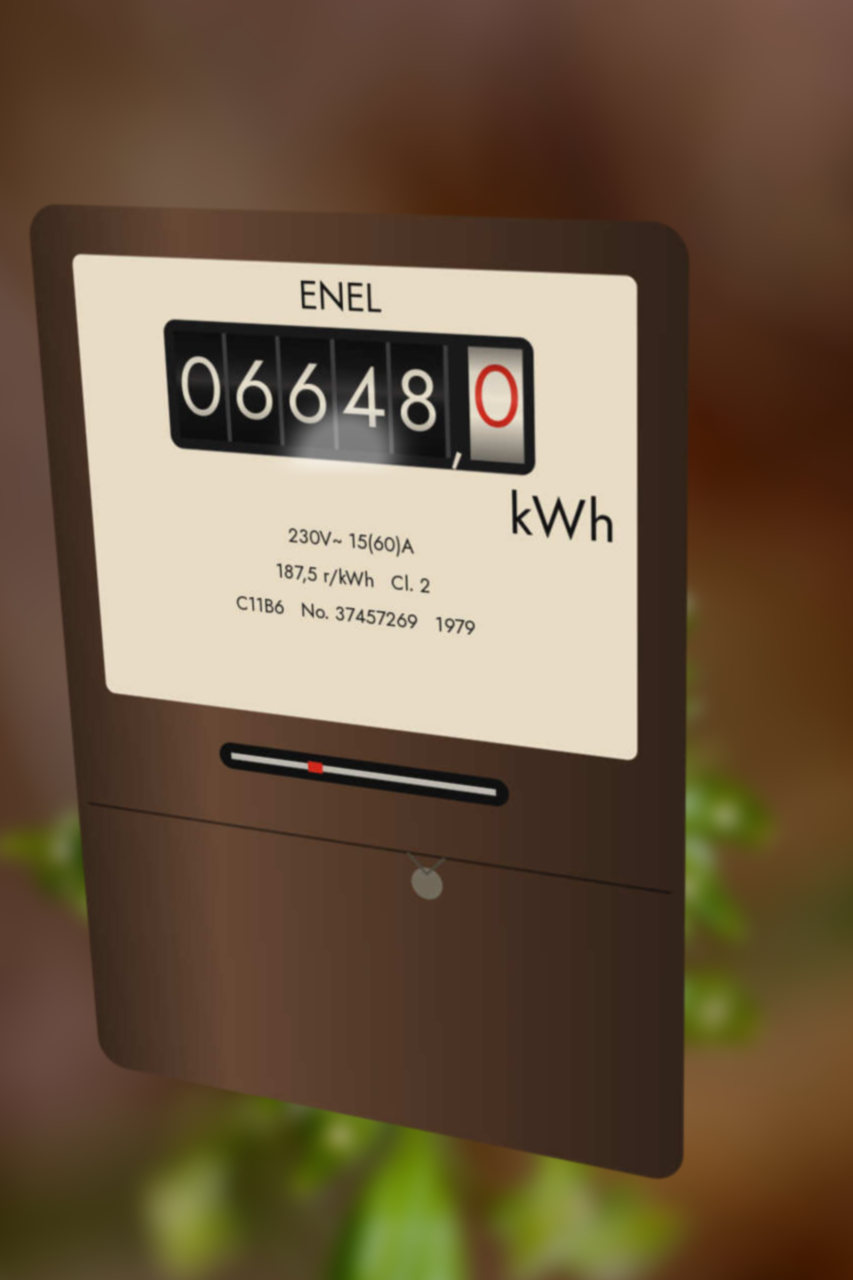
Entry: 6648.0,kWh
